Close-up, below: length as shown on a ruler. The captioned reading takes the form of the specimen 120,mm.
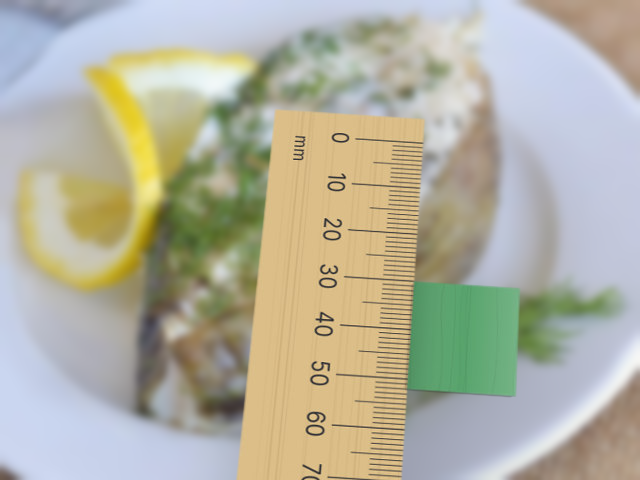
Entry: 22,mm
